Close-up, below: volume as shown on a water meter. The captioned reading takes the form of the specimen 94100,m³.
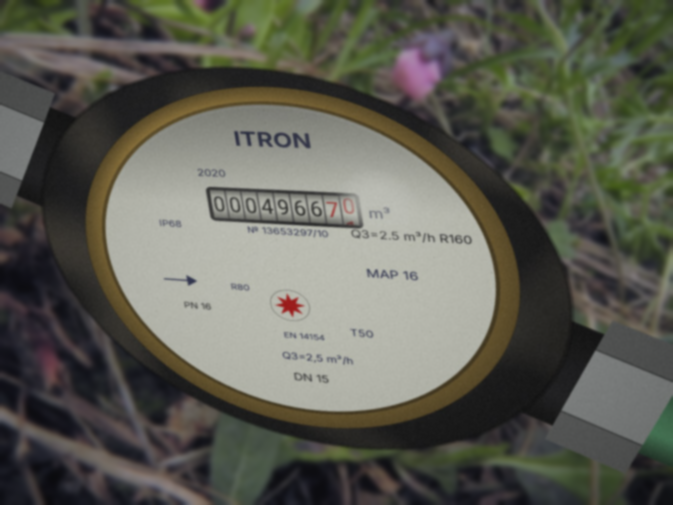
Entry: 4966.70,m³
